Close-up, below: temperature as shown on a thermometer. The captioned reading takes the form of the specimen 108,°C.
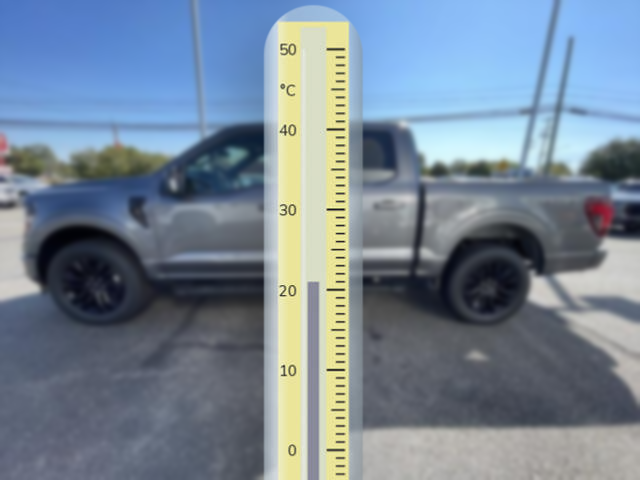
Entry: 21,°C
